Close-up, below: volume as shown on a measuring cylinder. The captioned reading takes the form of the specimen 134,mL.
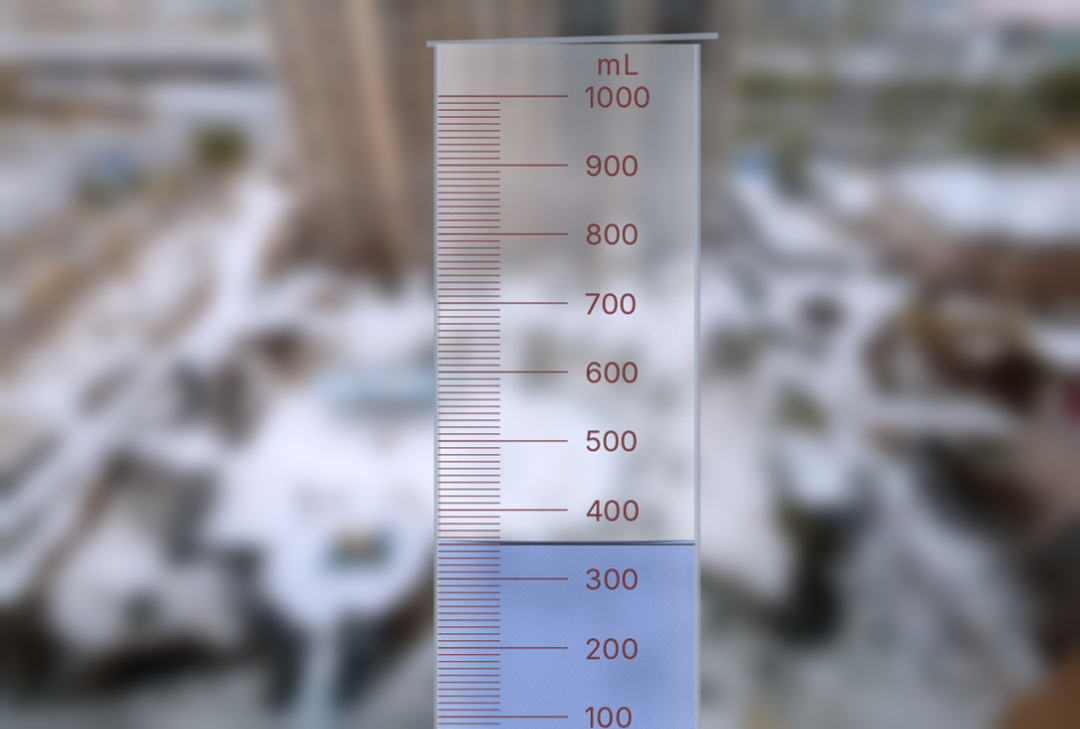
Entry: 350,mL
